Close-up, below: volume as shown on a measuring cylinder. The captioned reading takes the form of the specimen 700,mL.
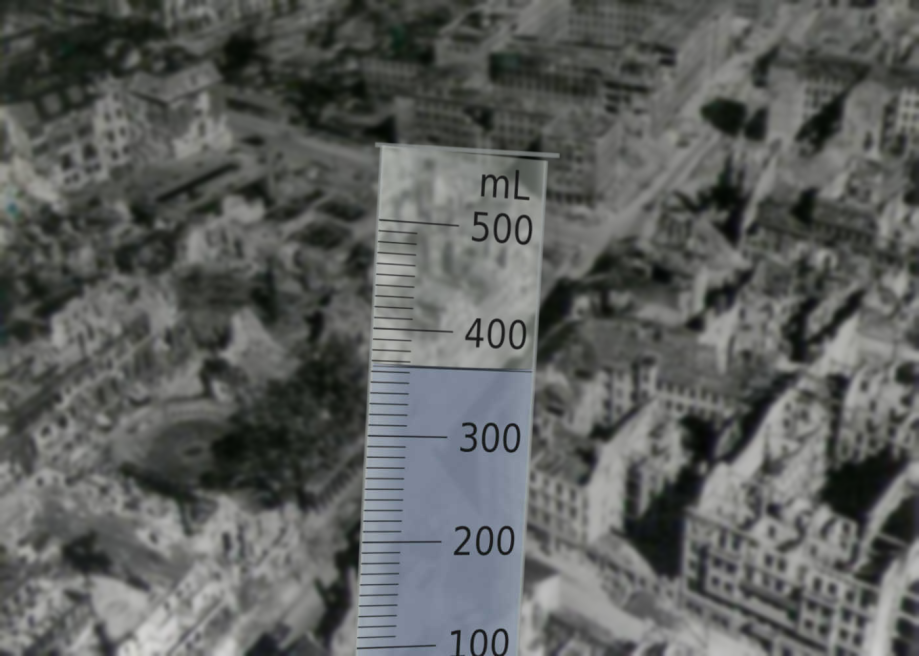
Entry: 365,mL
